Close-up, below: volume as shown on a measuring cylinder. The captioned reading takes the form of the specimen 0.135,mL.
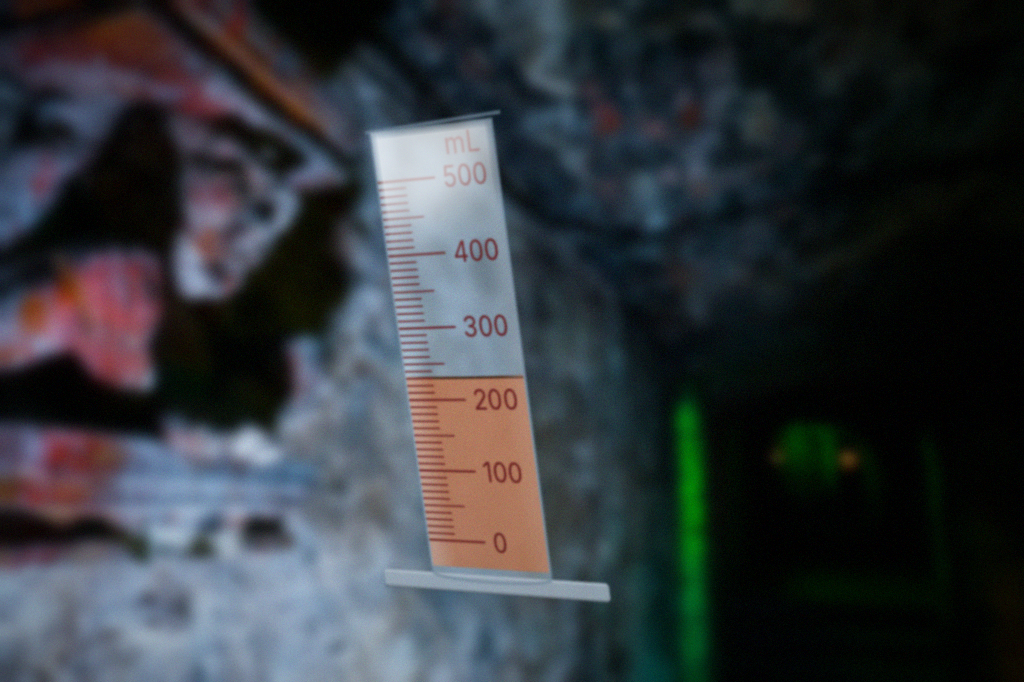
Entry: 230,mL
